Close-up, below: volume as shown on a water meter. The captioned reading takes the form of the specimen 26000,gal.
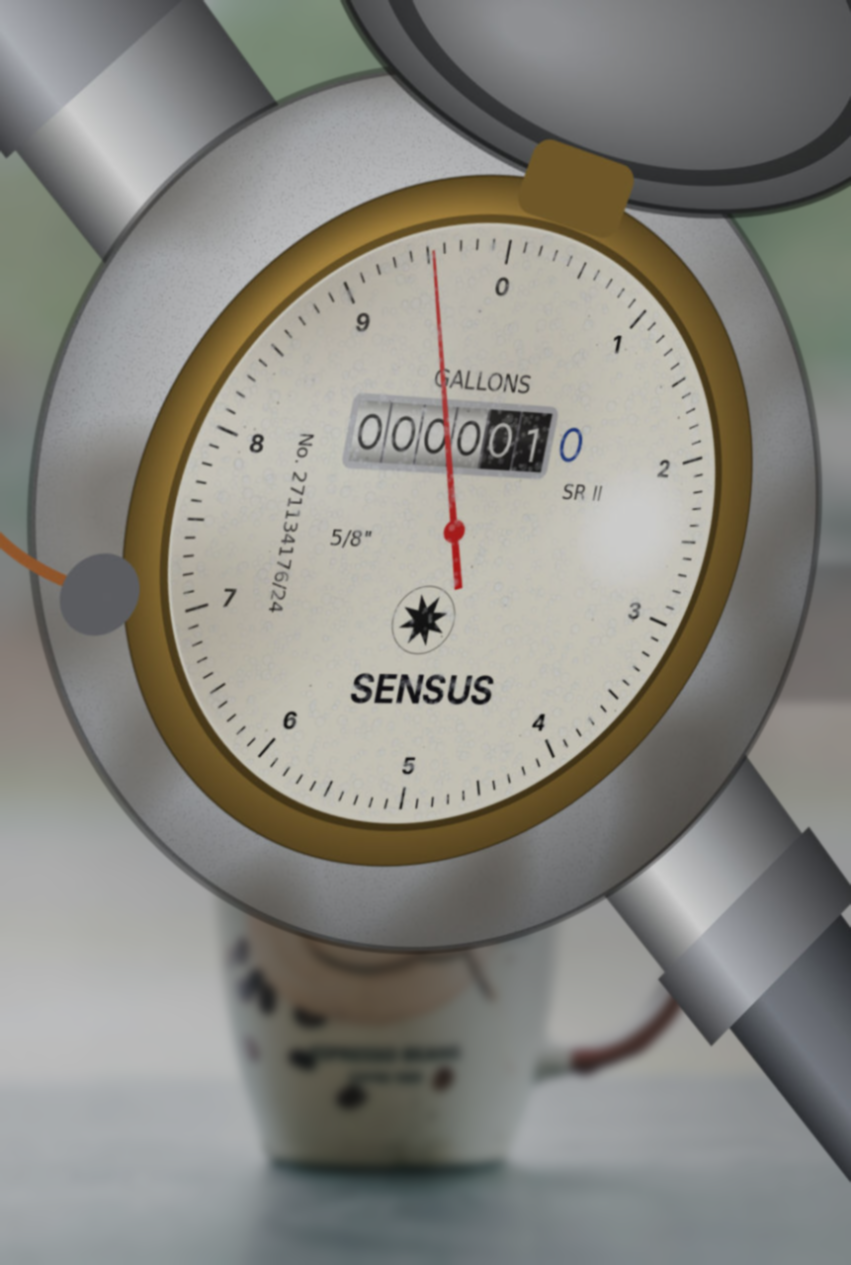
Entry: 9.5,gal
